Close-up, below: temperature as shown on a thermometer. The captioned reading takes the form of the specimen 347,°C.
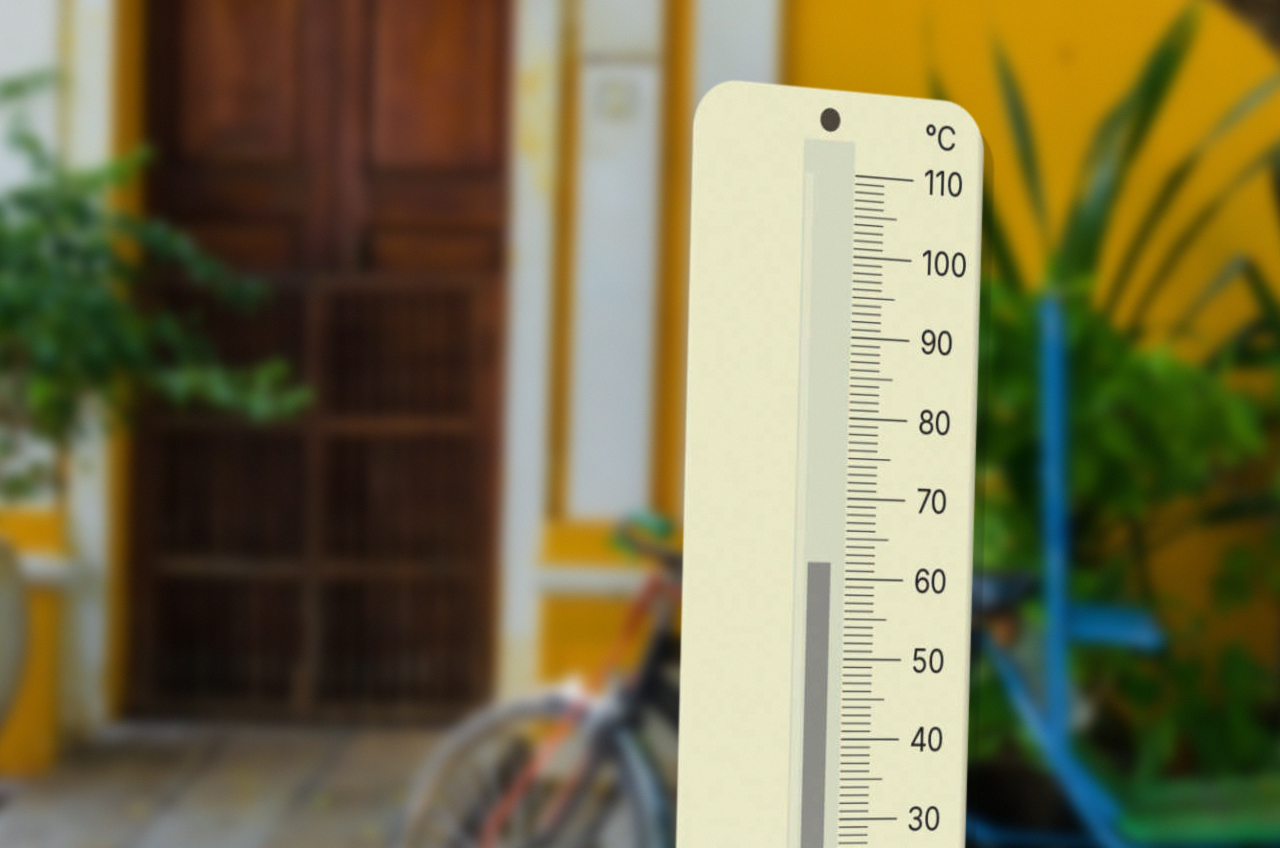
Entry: 62,°C
